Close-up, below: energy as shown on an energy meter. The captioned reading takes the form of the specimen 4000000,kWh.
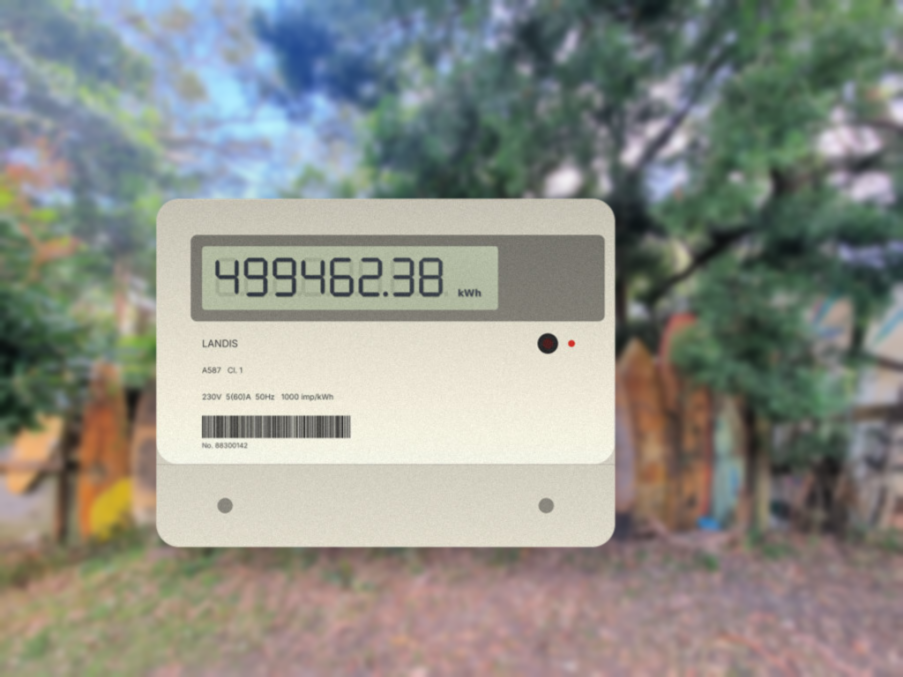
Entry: 499462.38,kWh
